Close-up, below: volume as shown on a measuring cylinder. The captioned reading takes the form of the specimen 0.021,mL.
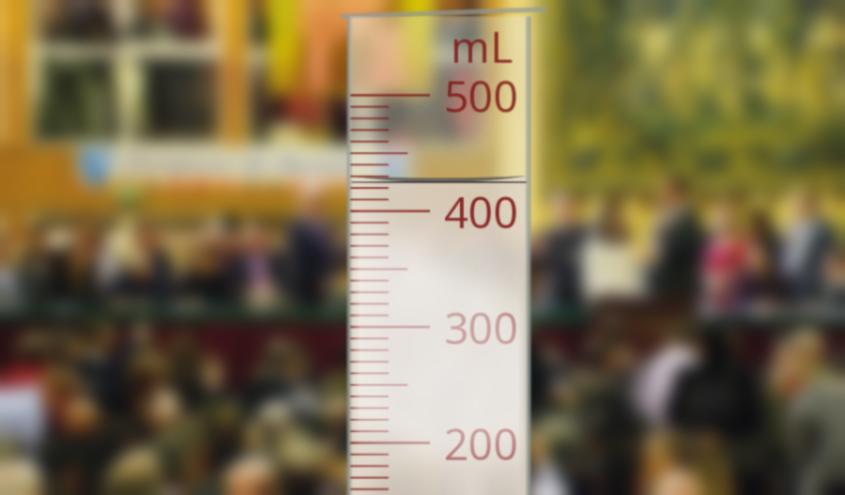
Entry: 425,mL
